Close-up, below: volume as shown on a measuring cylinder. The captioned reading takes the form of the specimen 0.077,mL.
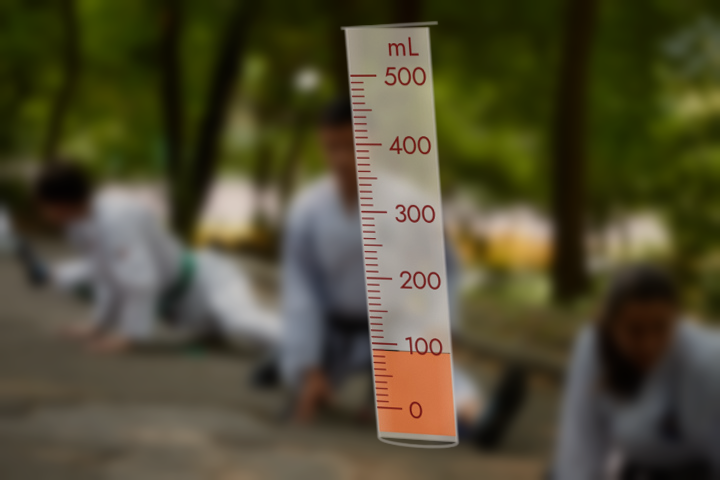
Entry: 90,mL
